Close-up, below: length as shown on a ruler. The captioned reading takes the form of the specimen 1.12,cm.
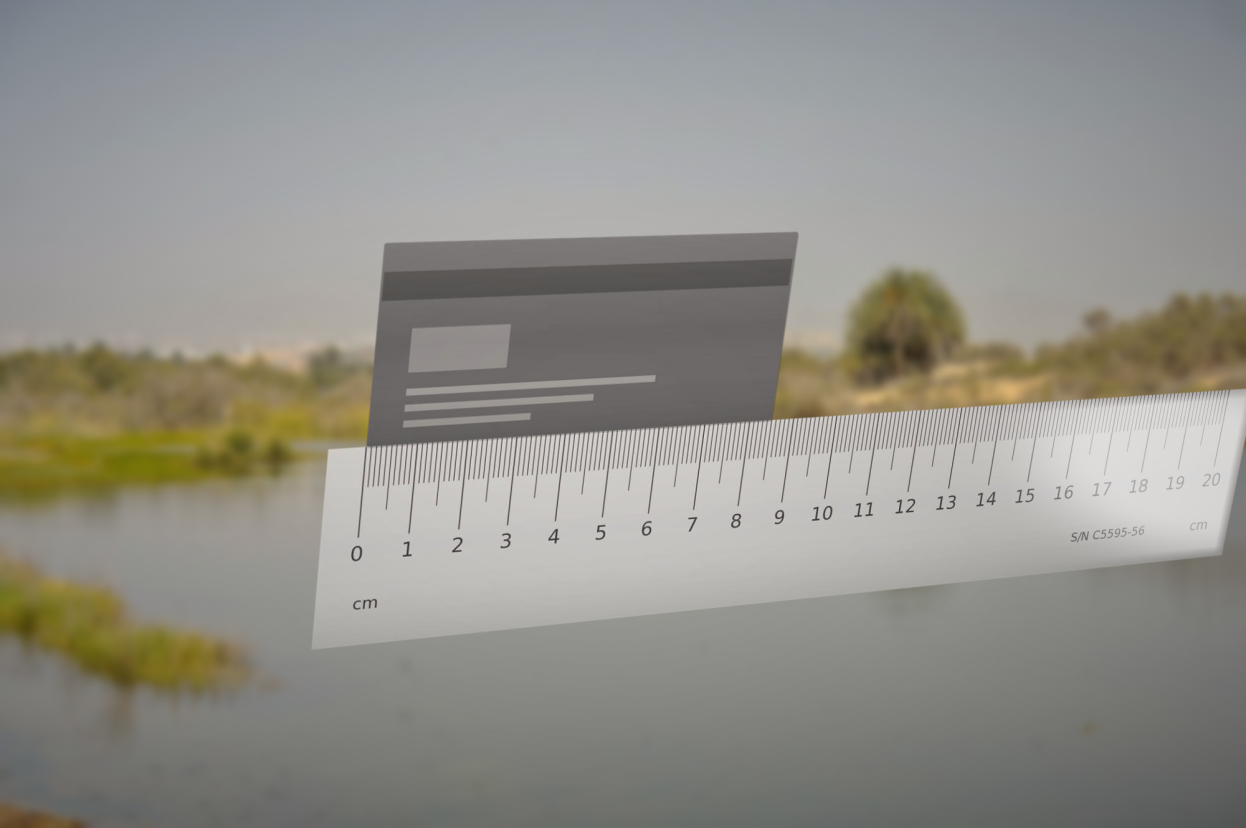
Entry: 8.5,cm
